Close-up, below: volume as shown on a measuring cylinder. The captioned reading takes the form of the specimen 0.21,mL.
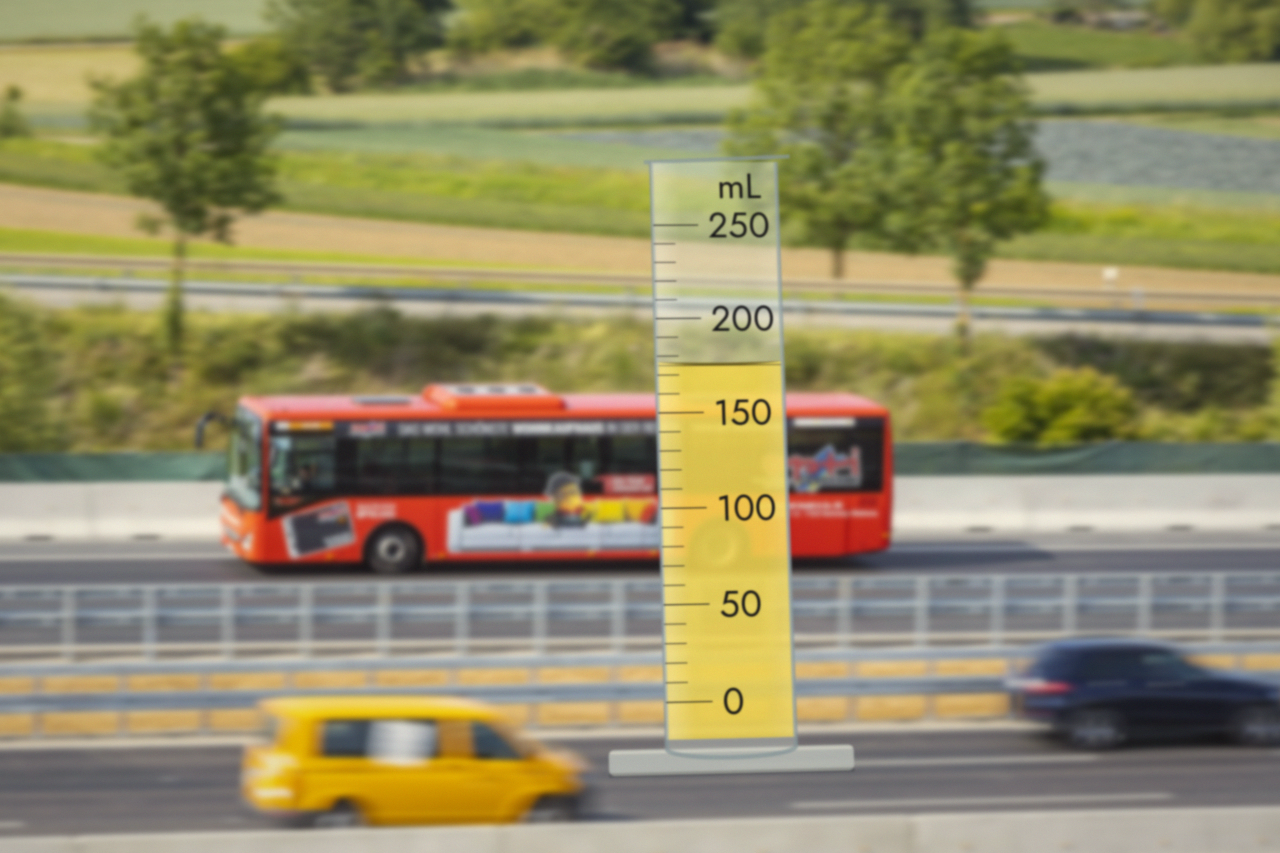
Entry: 175,mL
